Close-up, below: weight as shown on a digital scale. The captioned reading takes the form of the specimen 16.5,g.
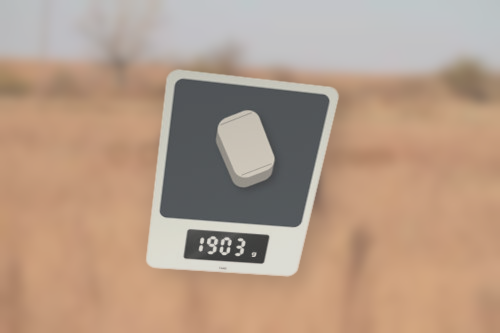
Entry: 1903,g
